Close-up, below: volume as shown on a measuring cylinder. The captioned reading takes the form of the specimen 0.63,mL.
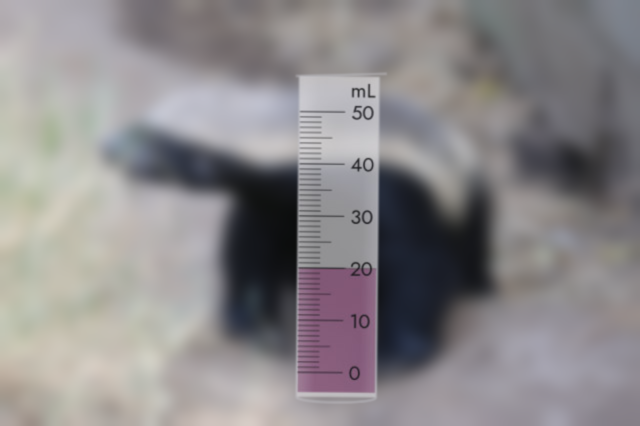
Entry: 20,mL
